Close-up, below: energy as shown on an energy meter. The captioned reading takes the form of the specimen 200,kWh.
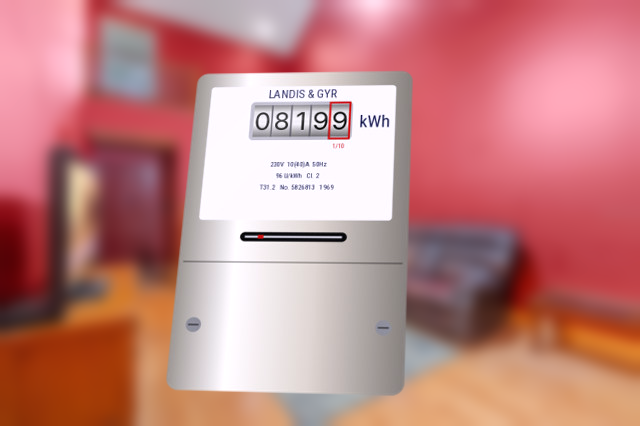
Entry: 819.9,kWh
